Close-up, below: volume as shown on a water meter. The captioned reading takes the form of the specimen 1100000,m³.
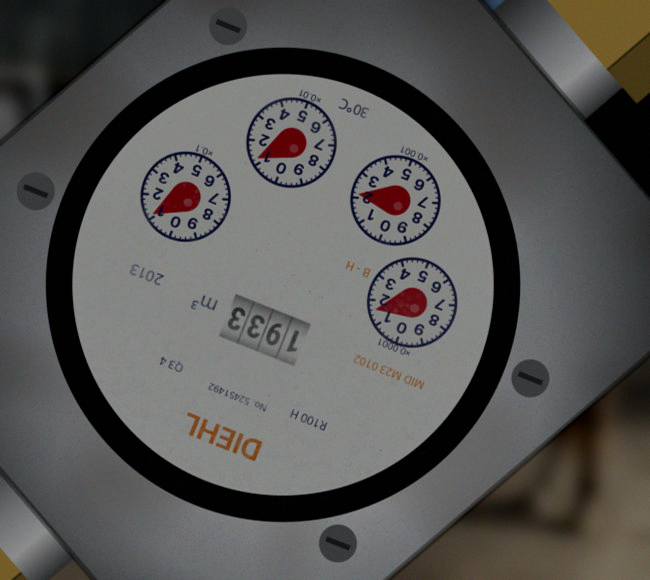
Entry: 1933.1121,m³
